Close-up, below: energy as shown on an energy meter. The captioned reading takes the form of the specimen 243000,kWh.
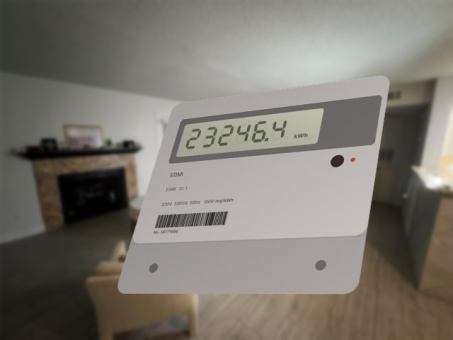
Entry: 23246.4,kWh
